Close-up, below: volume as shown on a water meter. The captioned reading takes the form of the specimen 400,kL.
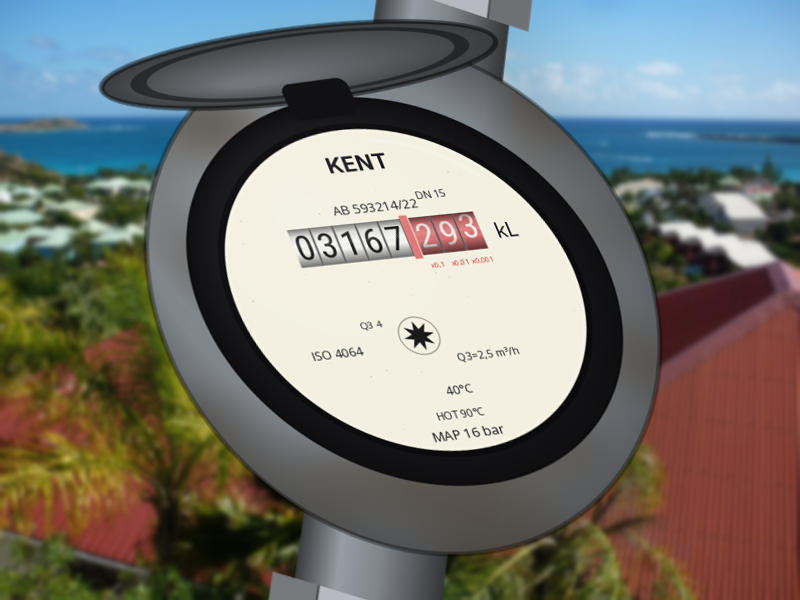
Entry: 3167.293,kL
